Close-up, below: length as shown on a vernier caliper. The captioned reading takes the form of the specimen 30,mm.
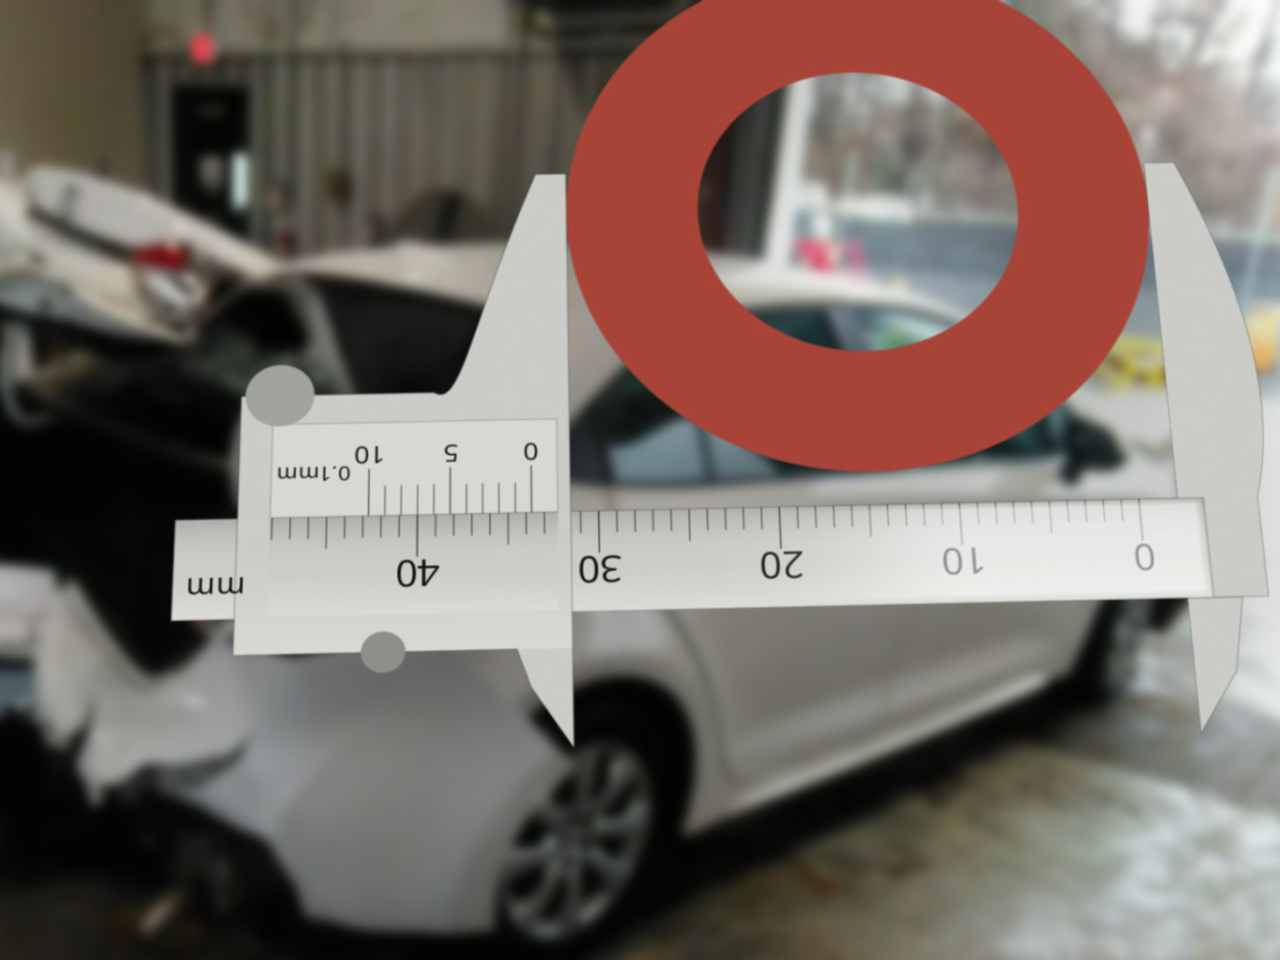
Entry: 33.7,mm
